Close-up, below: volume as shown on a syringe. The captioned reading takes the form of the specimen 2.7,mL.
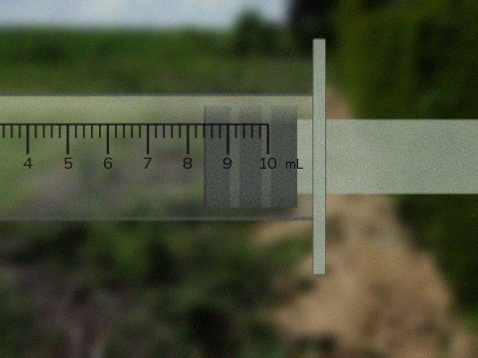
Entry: 8.4,mL
